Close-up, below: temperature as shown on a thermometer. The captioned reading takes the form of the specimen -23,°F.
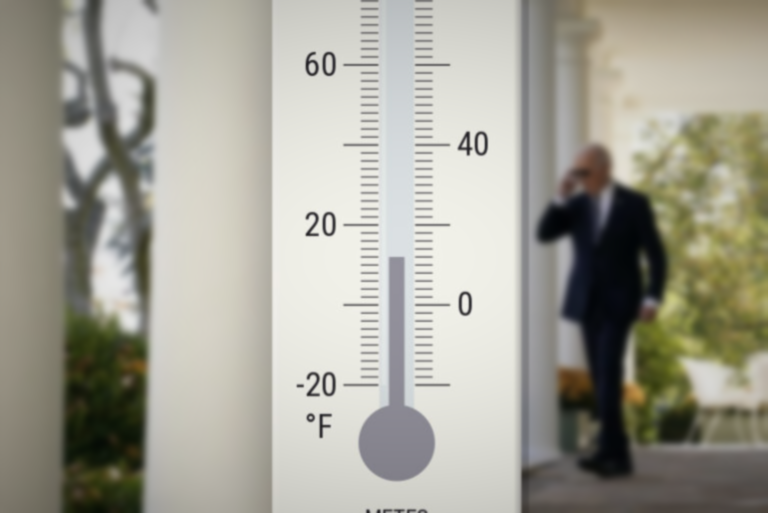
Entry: 12,°F
